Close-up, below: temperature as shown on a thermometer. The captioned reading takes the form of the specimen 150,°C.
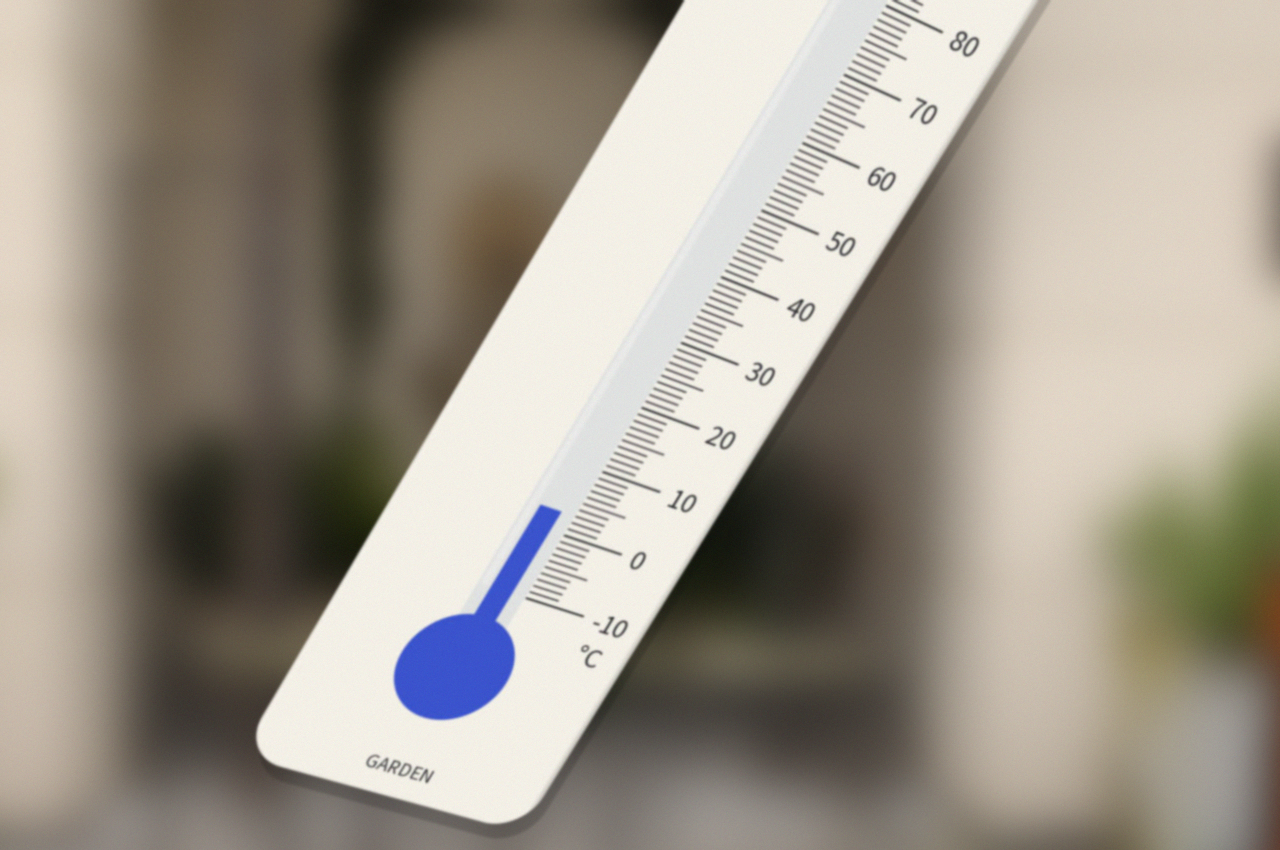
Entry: 3,°C
